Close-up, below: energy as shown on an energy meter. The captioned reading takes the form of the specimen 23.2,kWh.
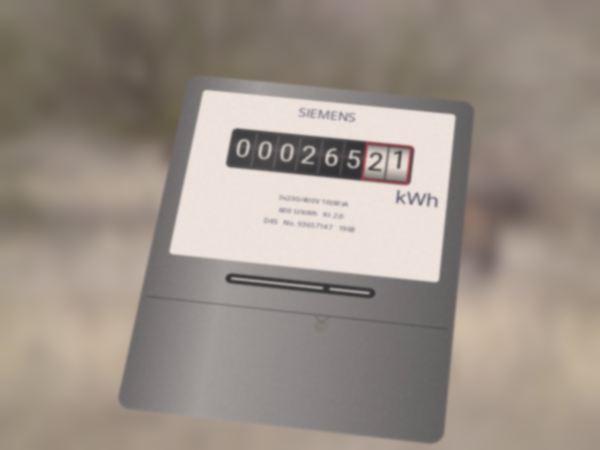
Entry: 265.21,kWh
